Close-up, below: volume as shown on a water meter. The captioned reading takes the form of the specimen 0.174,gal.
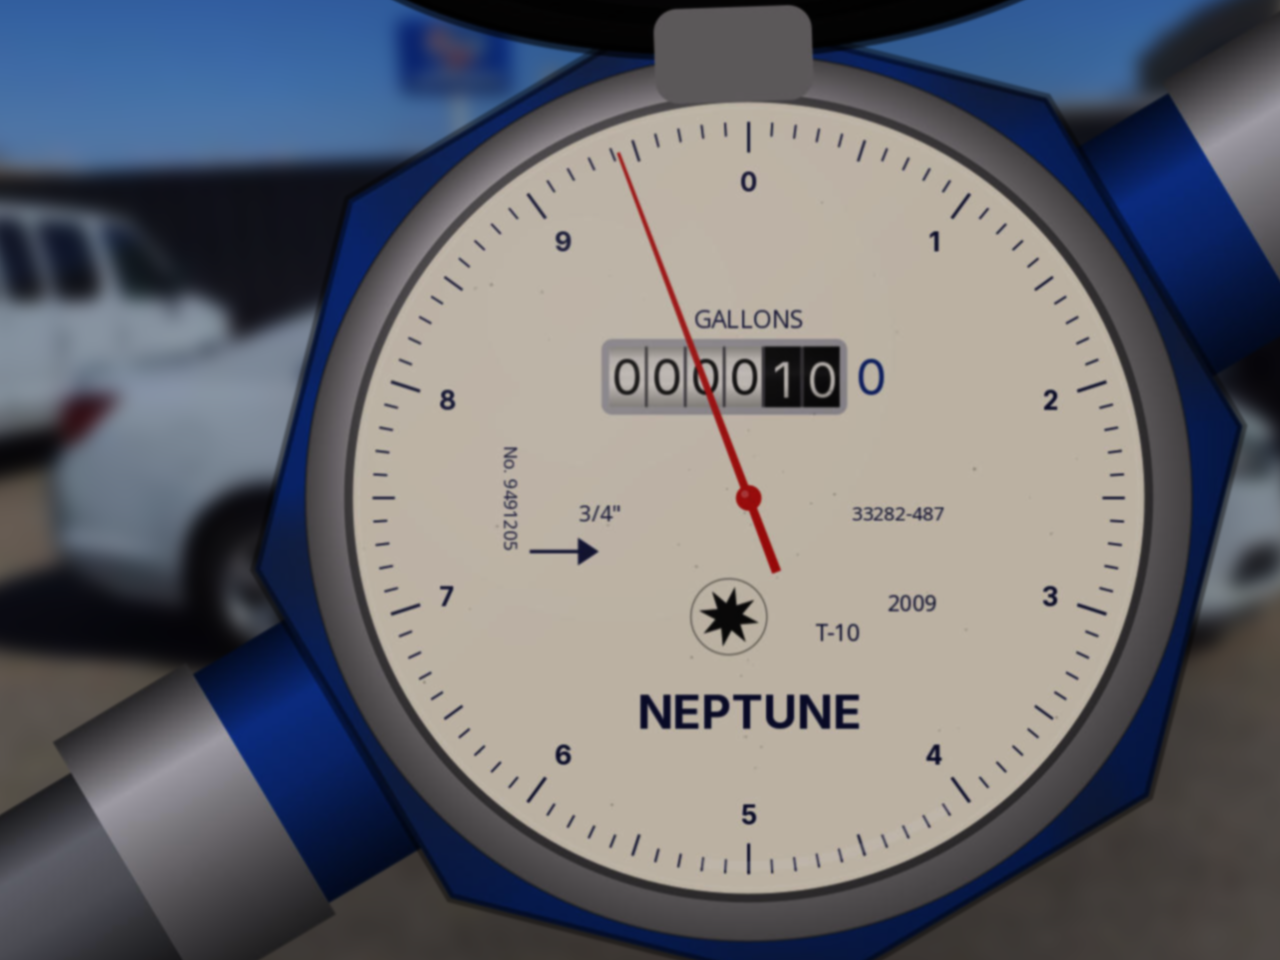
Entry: 99.4,gal
